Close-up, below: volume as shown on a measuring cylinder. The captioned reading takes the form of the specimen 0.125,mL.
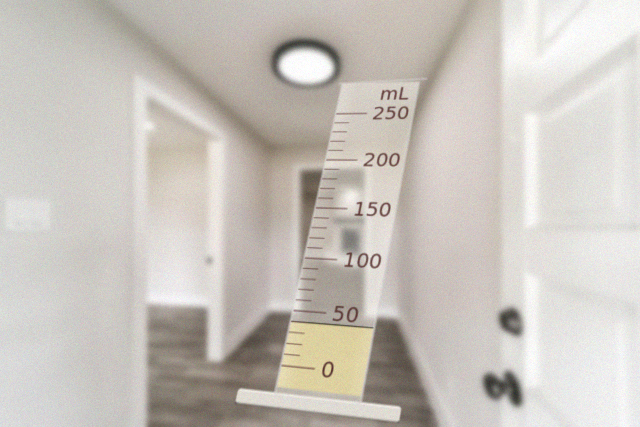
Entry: 40,mL
